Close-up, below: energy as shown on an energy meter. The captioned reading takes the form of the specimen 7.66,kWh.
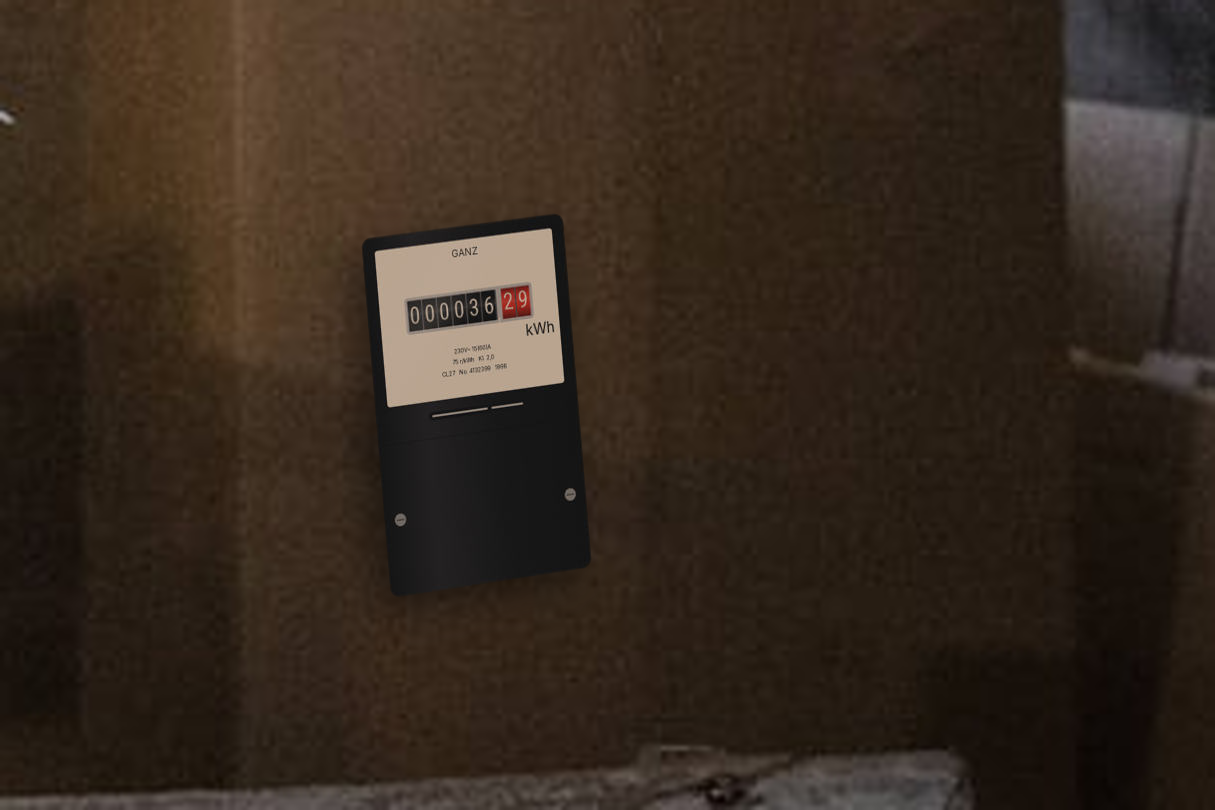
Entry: 36.29,kWh
